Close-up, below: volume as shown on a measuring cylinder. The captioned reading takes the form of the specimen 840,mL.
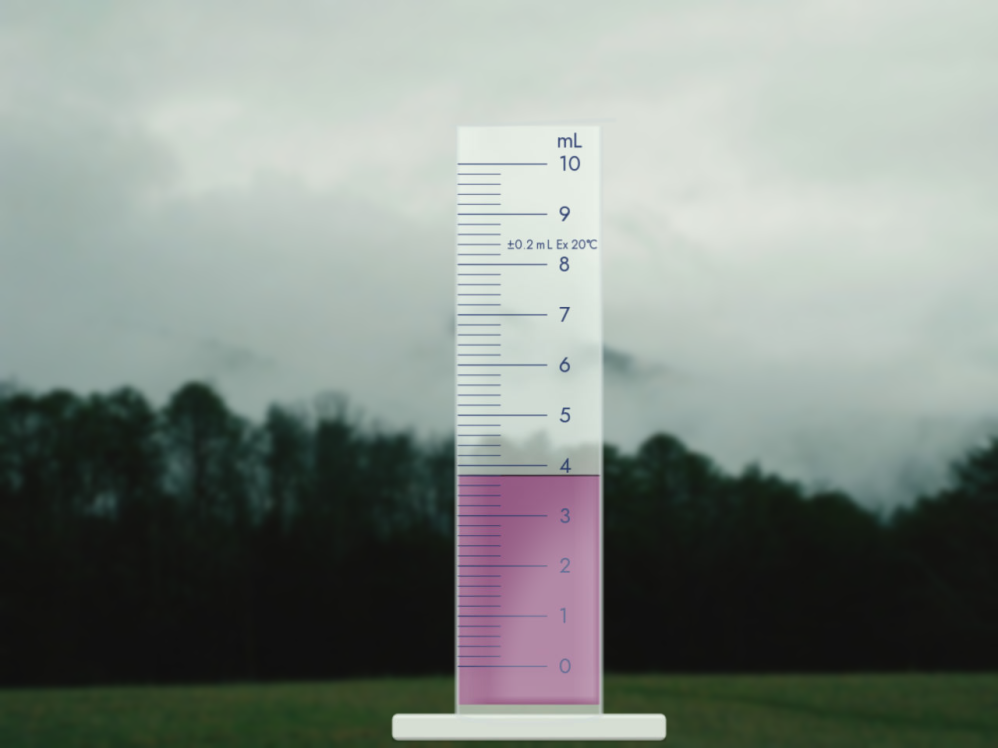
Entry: 3.8,mL
